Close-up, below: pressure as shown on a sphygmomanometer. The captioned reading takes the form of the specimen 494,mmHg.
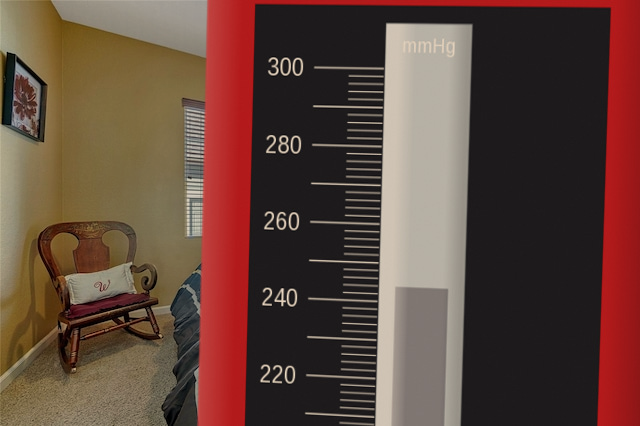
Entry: 244,mmHg
